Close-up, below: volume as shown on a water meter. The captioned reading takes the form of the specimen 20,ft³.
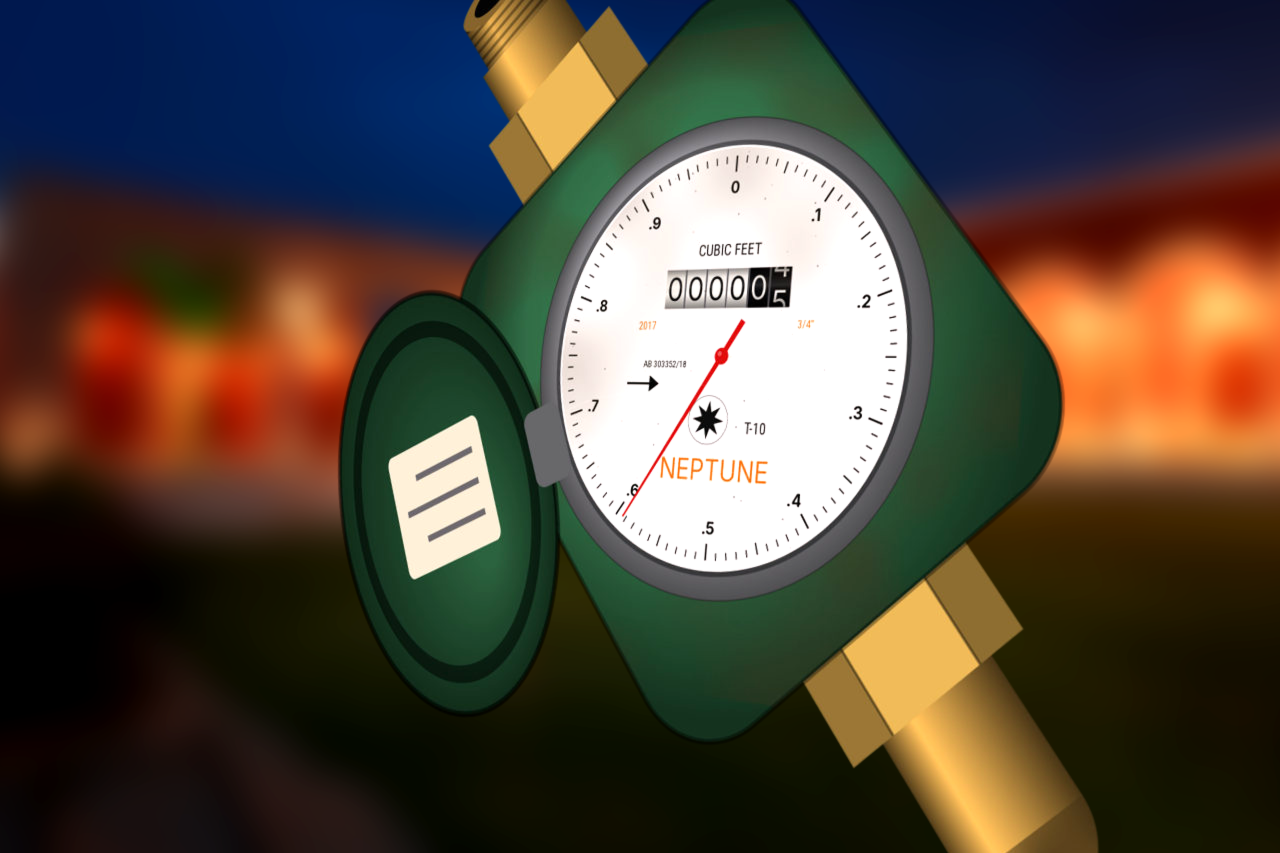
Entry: 4.59,ft³
